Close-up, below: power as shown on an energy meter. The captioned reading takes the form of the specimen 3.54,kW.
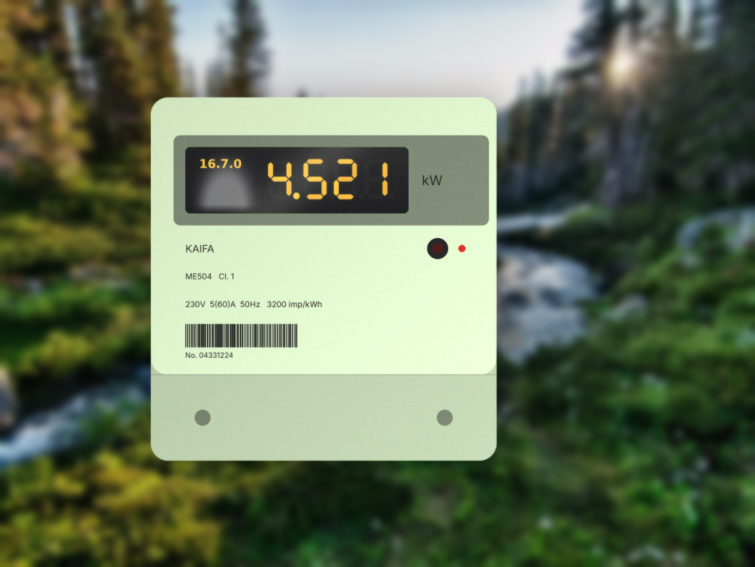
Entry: 4.521,kW
